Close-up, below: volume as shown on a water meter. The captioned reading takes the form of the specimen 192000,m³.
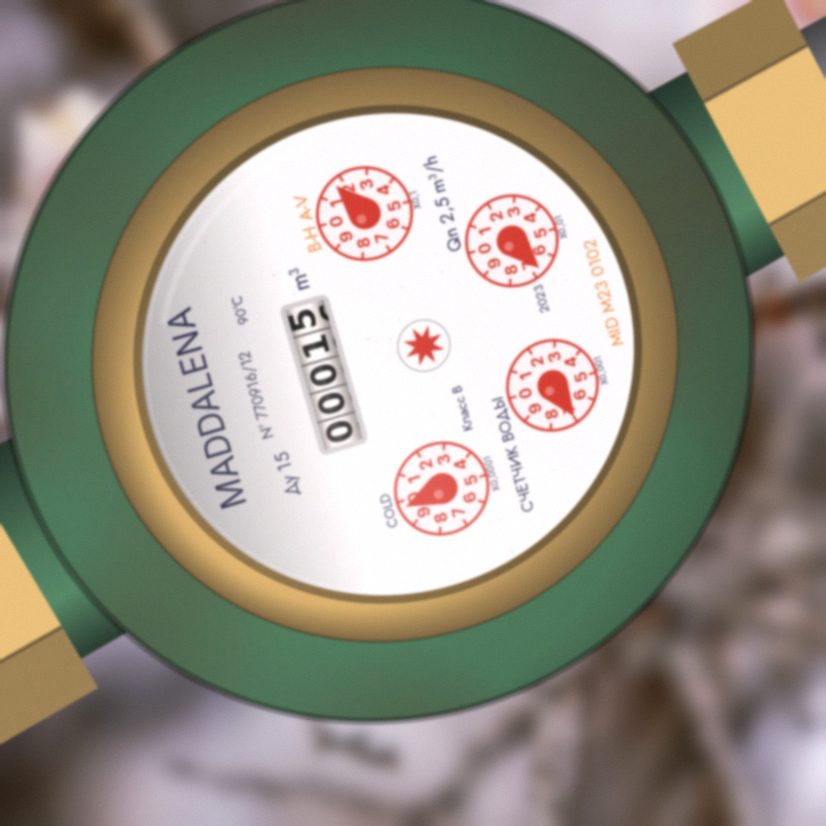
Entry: 15.1669,m³
